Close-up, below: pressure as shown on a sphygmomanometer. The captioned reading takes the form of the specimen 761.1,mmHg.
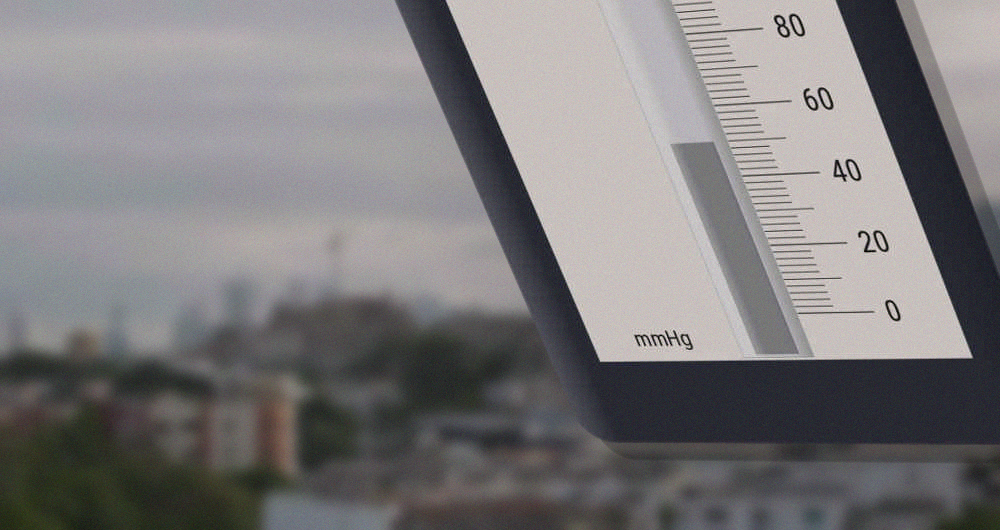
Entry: 50,mmHg
